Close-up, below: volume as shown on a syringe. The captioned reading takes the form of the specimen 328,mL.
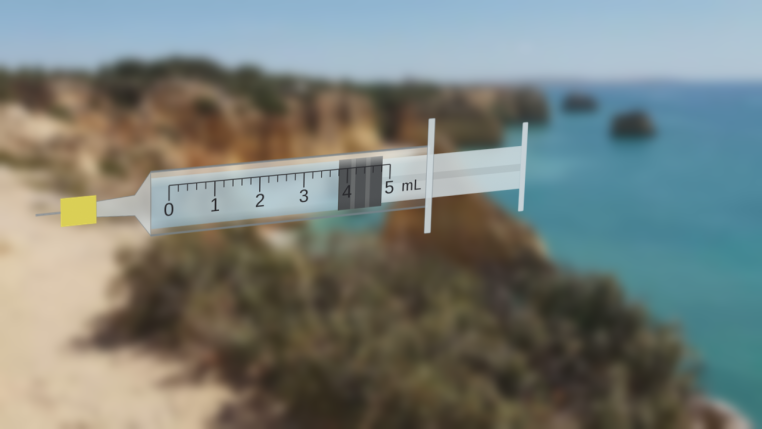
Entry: 3.8,mL
